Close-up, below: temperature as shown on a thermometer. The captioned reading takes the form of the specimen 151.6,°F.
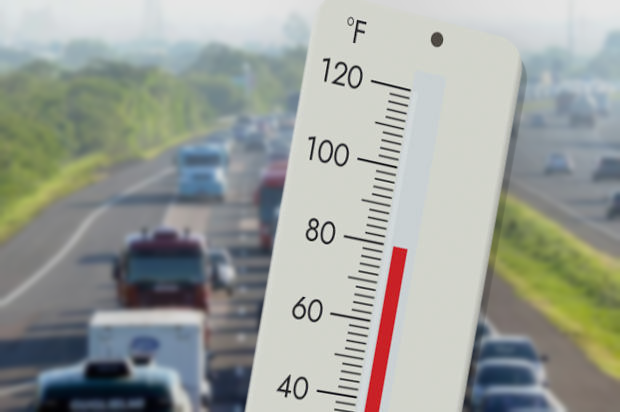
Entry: 80,°F
